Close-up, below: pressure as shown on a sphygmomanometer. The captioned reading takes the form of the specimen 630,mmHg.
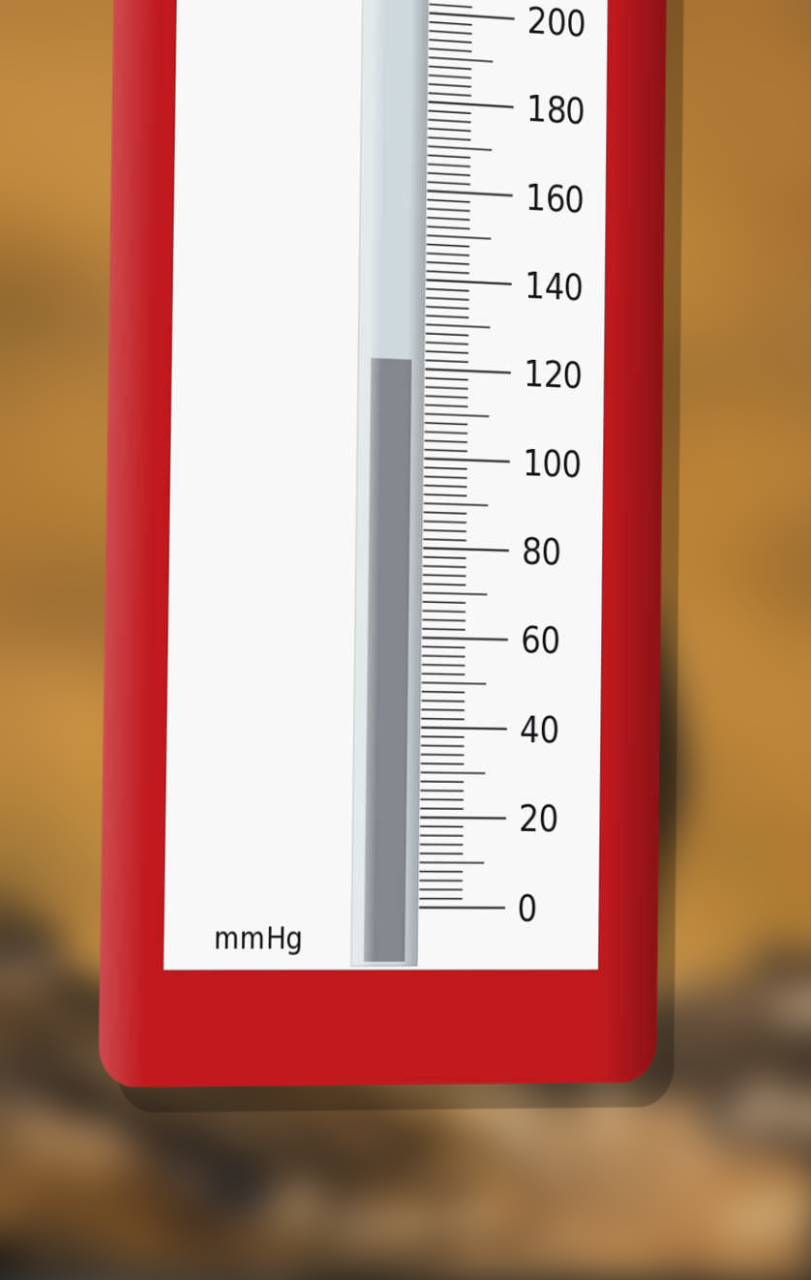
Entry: 122,mmHg
